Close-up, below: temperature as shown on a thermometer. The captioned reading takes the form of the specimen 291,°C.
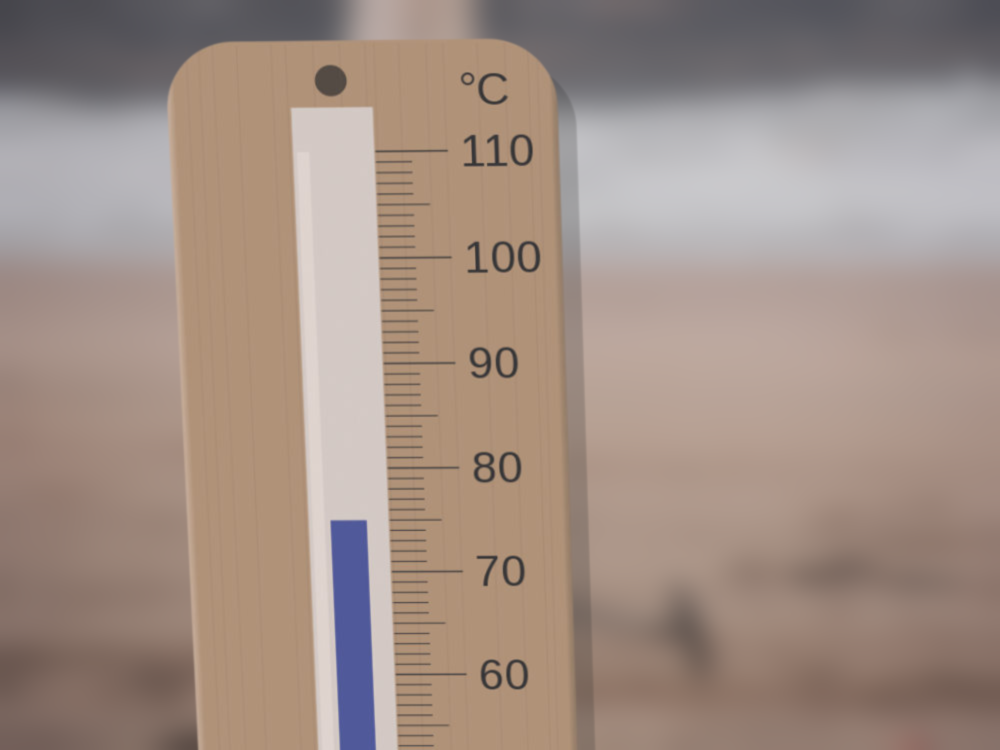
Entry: 75,°C
